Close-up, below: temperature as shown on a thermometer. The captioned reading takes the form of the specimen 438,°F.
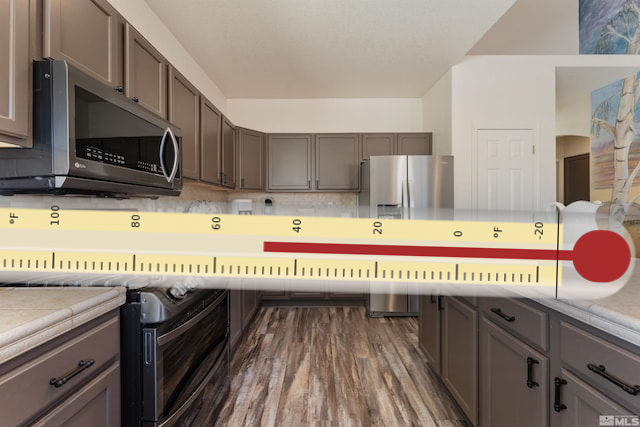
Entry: 48,°F
